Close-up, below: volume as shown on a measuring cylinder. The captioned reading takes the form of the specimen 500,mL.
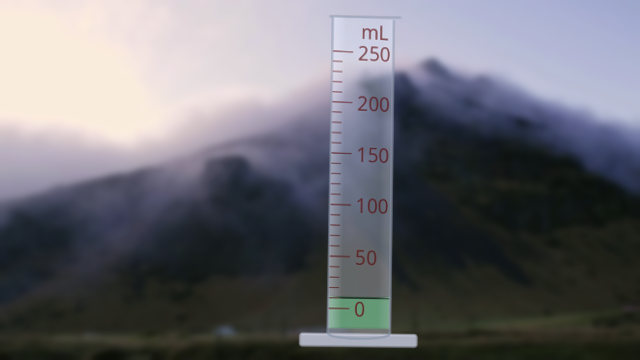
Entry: 10,mL
